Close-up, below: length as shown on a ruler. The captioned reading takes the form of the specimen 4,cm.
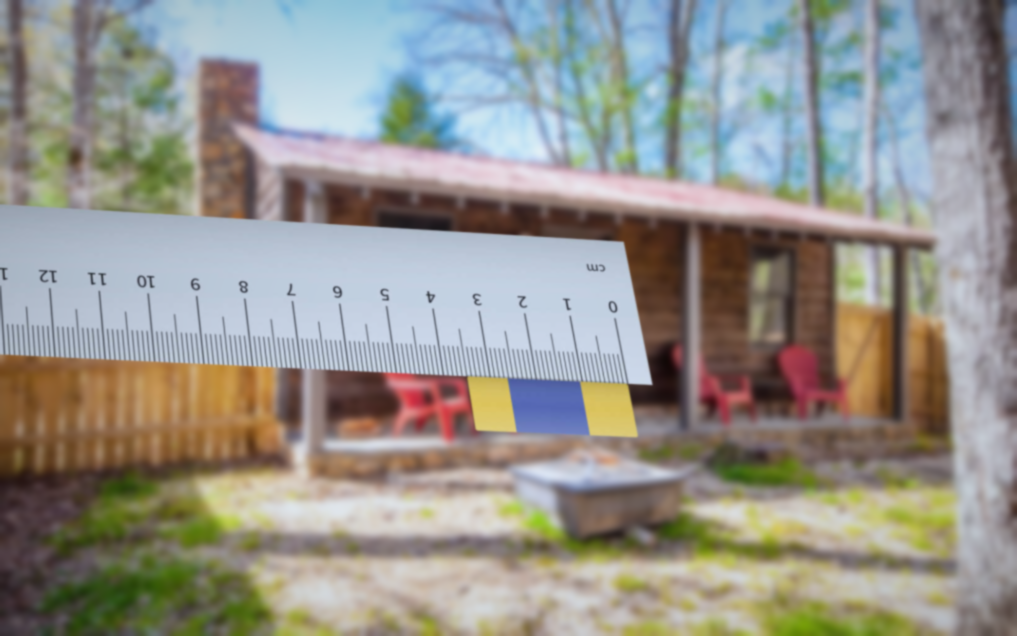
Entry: 3.5,cm
